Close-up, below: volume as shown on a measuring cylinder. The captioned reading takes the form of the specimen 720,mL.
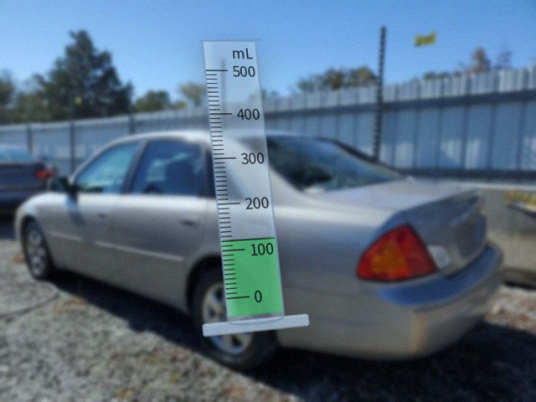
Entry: 120,mL
